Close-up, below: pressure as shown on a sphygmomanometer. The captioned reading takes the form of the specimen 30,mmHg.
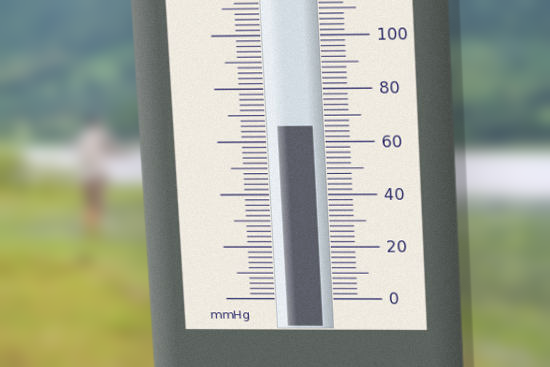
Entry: 66,mmHg
